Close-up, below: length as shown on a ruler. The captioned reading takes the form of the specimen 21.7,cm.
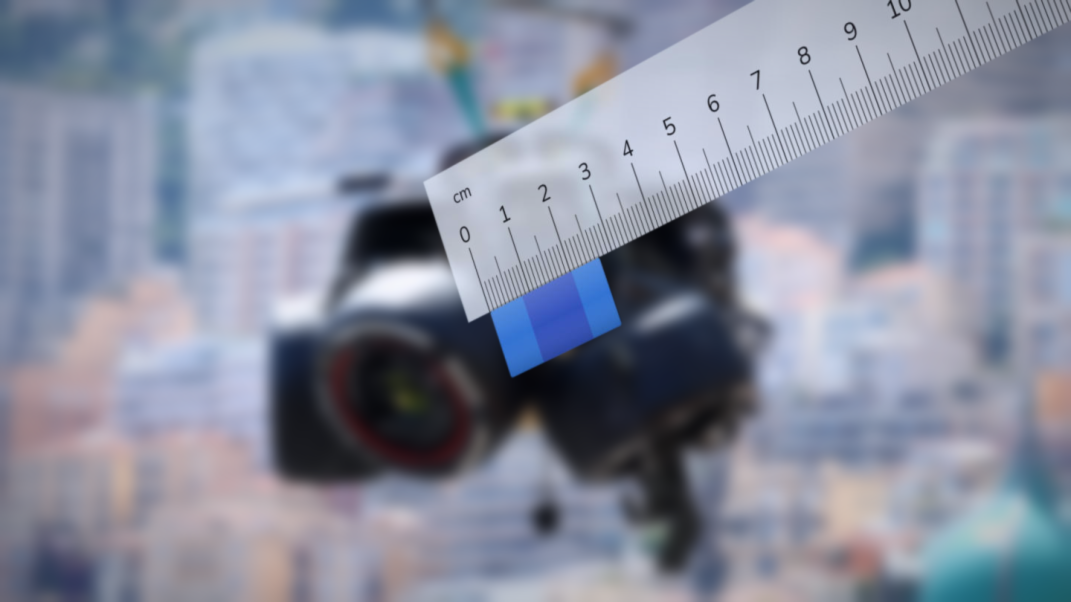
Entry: 2.7,cm
